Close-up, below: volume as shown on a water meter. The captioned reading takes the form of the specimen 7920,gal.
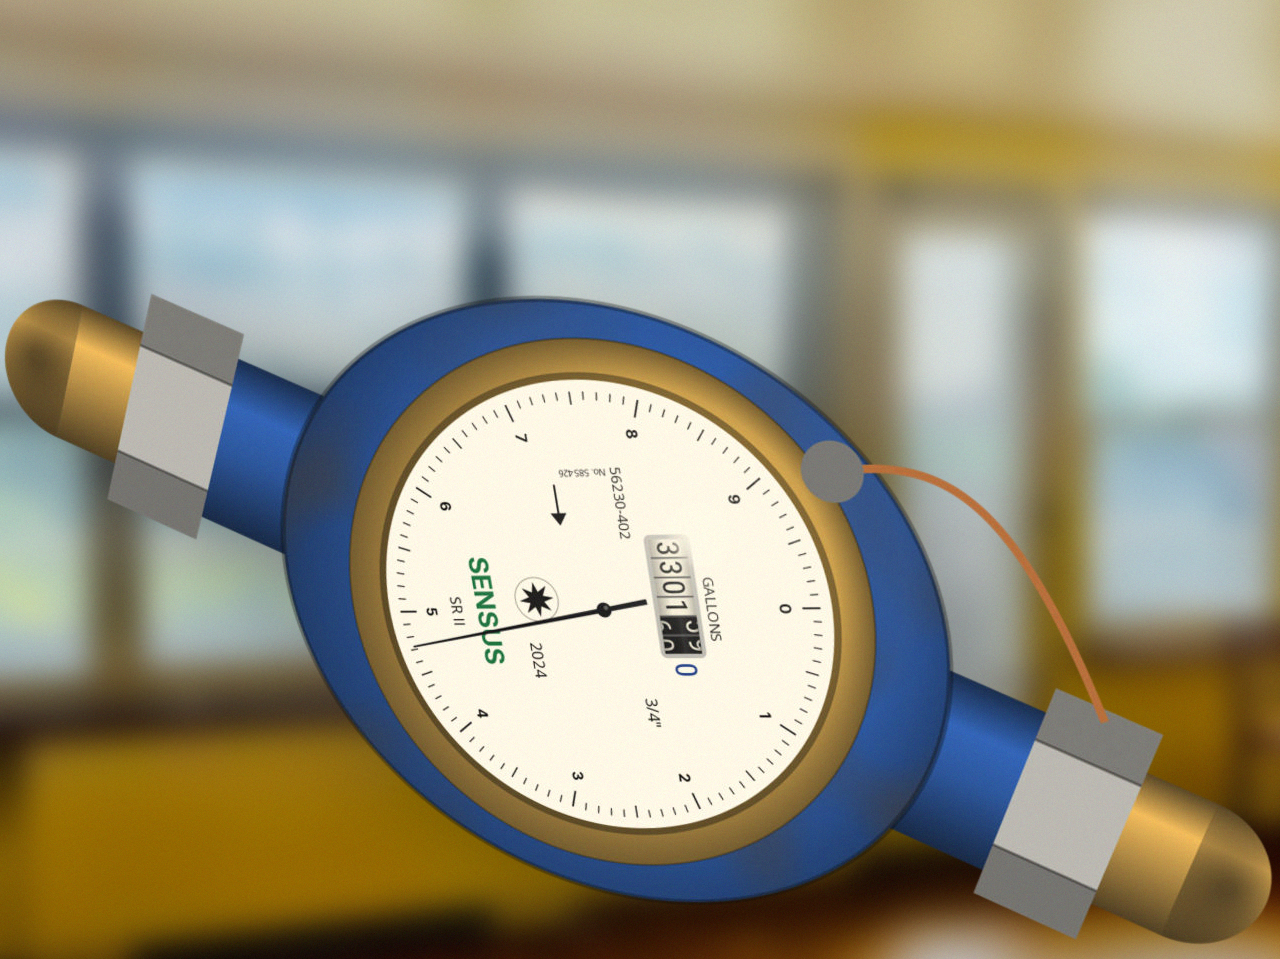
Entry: 3301594.7,gal
